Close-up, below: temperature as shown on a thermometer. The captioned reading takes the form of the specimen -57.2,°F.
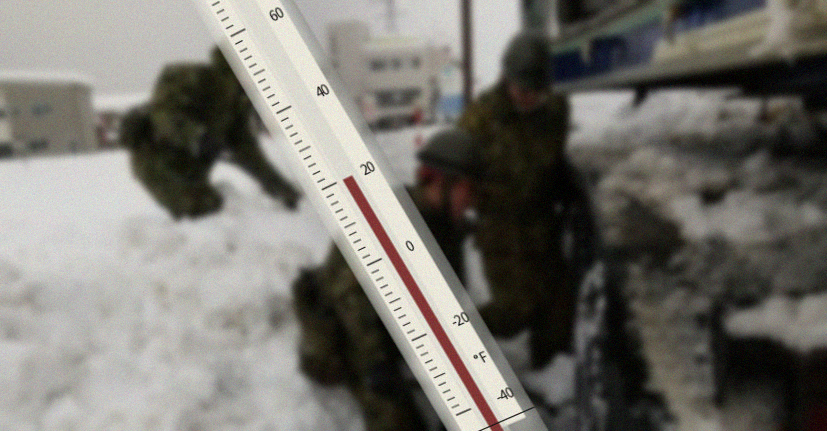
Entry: 20,°F
